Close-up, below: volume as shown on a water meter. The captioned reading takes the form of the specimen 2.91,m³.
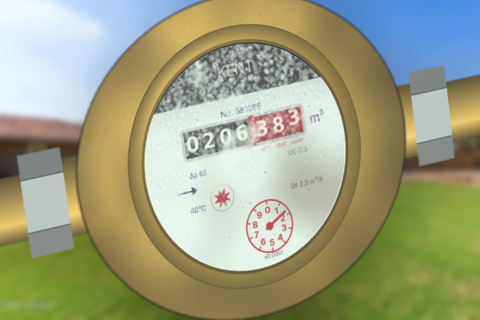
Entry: 206.3831,m³
